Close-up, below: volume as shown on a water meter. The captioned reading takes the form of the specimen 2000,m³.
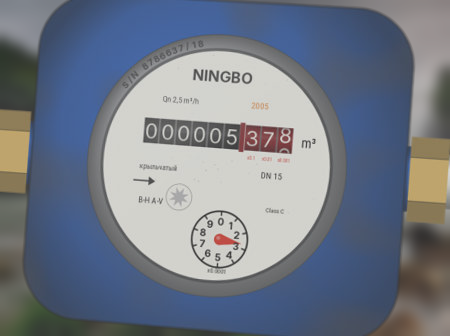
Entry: 5.3782,m³
